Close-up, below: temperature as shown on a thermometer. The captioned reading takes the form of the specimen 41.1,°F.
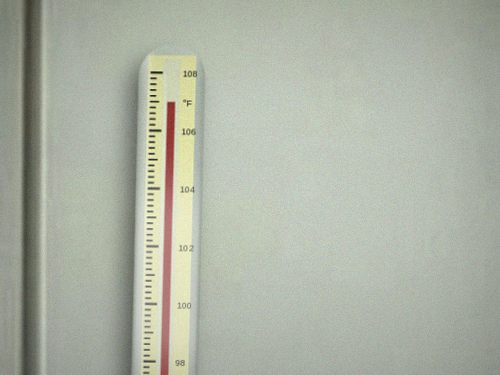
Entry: 107,°F
